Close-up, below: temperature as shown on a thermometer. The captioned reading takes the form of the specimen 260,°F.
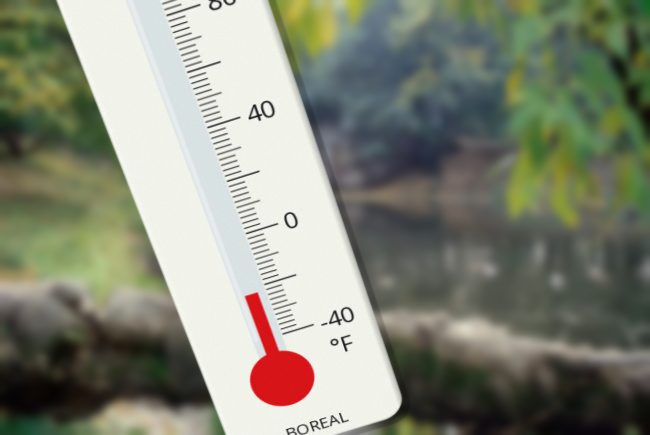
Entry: -22,°F
